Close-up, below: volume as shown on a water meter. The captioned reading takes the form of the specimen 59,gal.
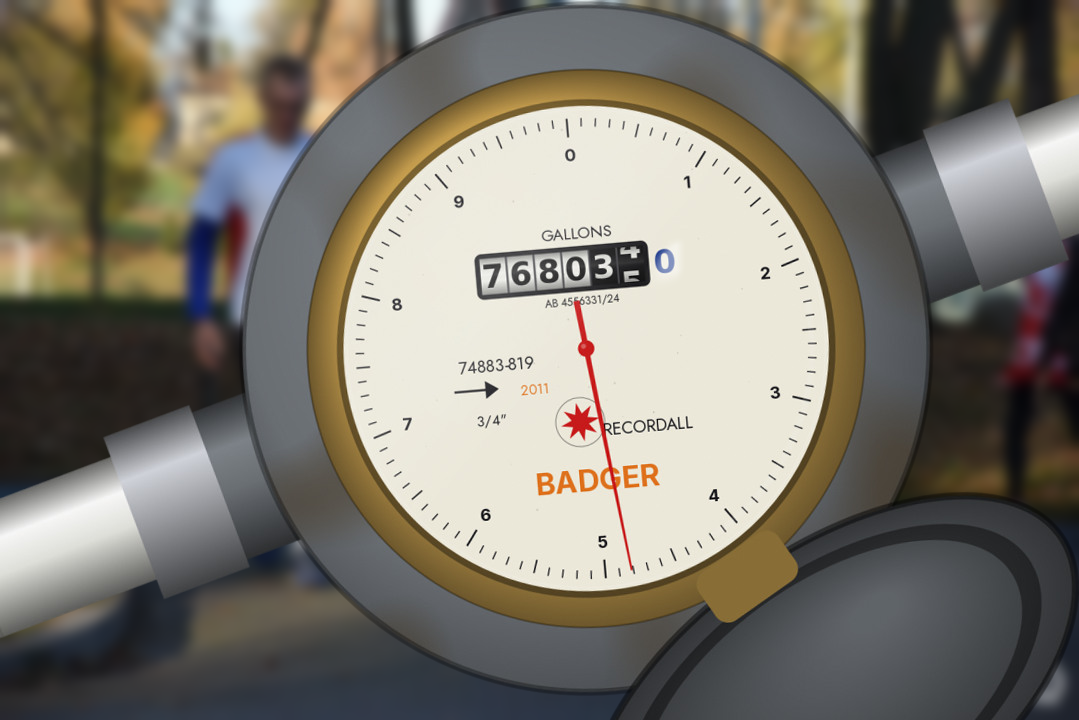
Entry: 7680344.8,gal
